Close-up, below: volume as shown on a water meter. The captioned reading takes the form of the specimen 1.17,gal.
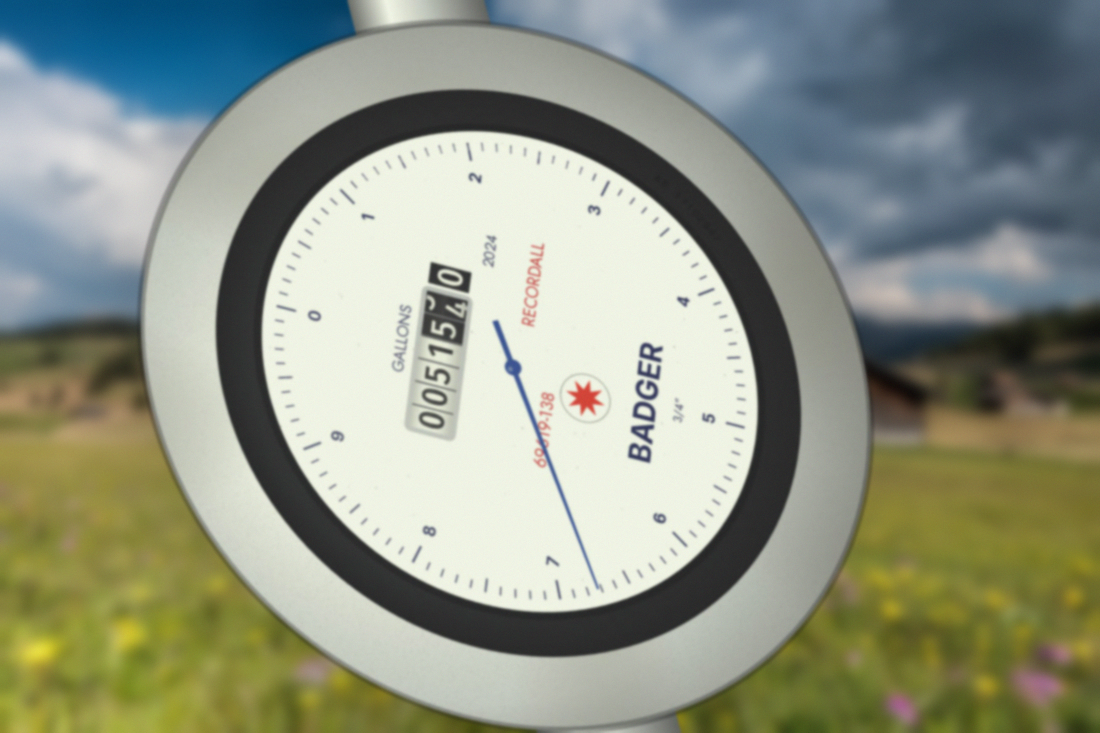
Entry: 51536.7,gal
